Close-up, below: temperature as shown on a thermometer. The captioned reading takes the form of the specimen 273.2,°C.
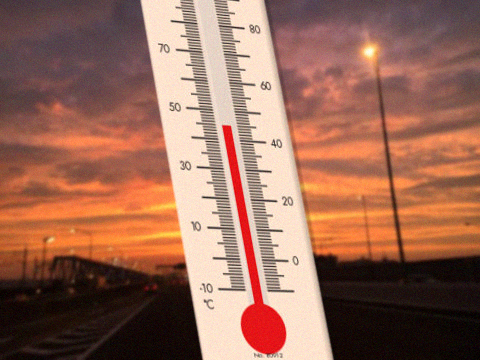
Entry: 45,°C
